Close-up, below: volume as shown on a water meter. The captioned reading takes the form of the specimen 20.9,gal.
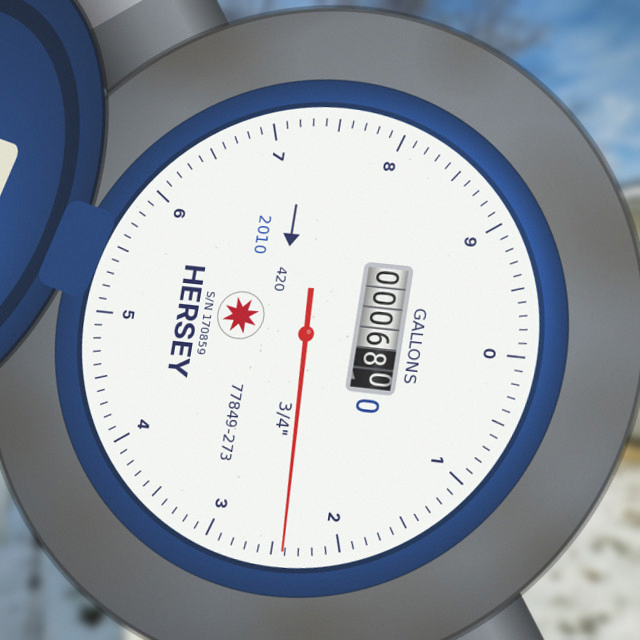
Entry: 6802.4,gal
